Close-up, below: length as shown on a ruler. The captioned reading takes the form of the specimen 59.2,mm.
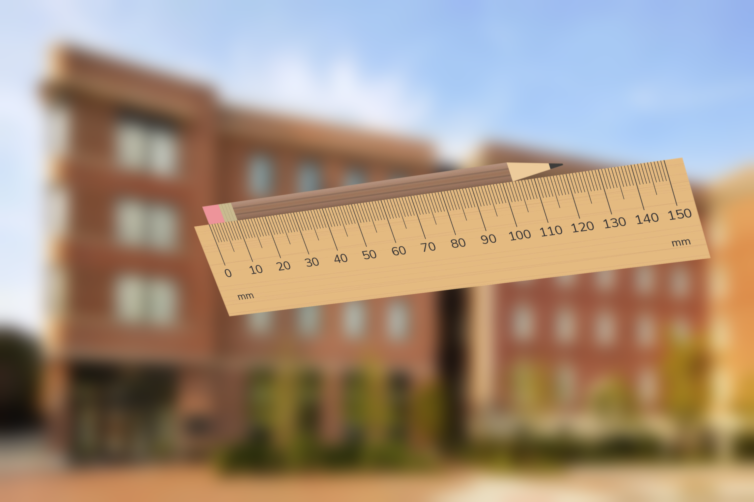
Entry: 120,mm
